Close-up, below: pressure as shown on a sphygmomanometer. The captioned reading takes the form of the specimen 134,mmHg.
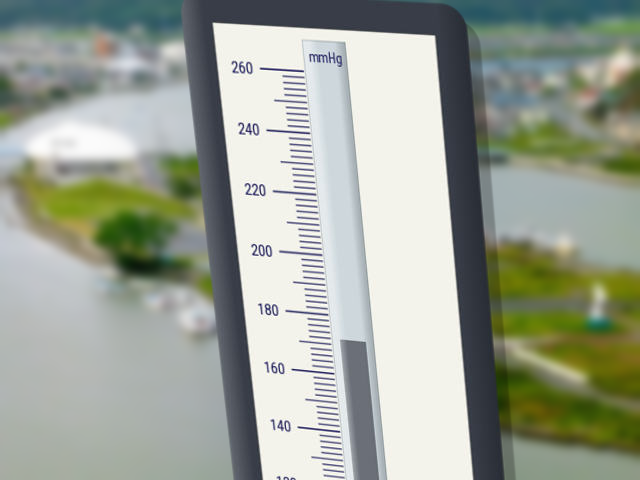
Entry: 172,mmHg
